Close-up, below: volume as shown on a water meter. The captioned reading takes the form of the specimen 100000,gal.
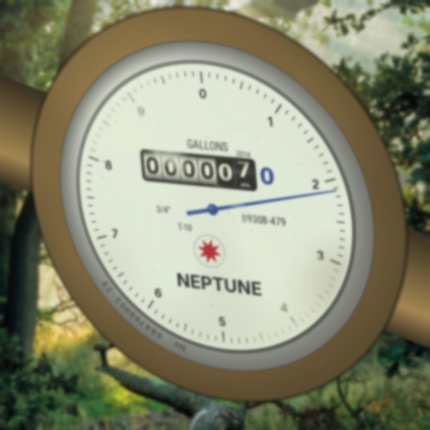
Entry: 72.1,gal
